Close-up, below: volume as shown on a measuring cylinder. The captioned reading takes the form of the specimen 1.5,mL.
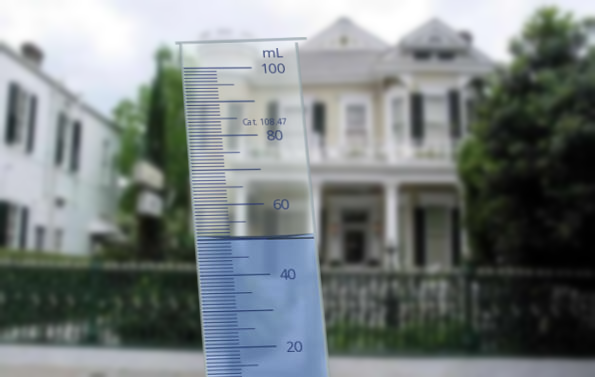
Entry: 50,mL
